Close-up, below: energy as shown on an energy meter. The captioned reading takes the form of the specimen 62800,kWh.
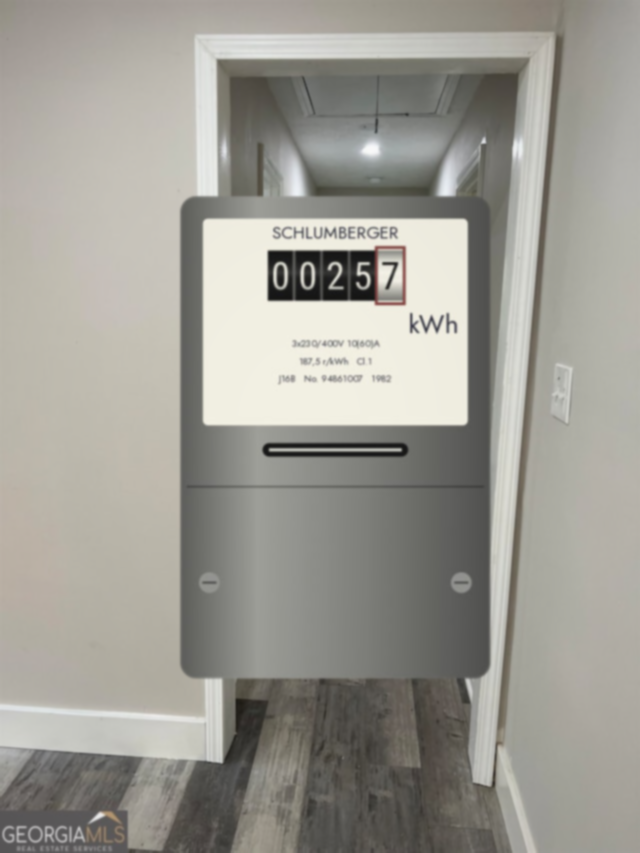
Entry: 25.7,kWh
